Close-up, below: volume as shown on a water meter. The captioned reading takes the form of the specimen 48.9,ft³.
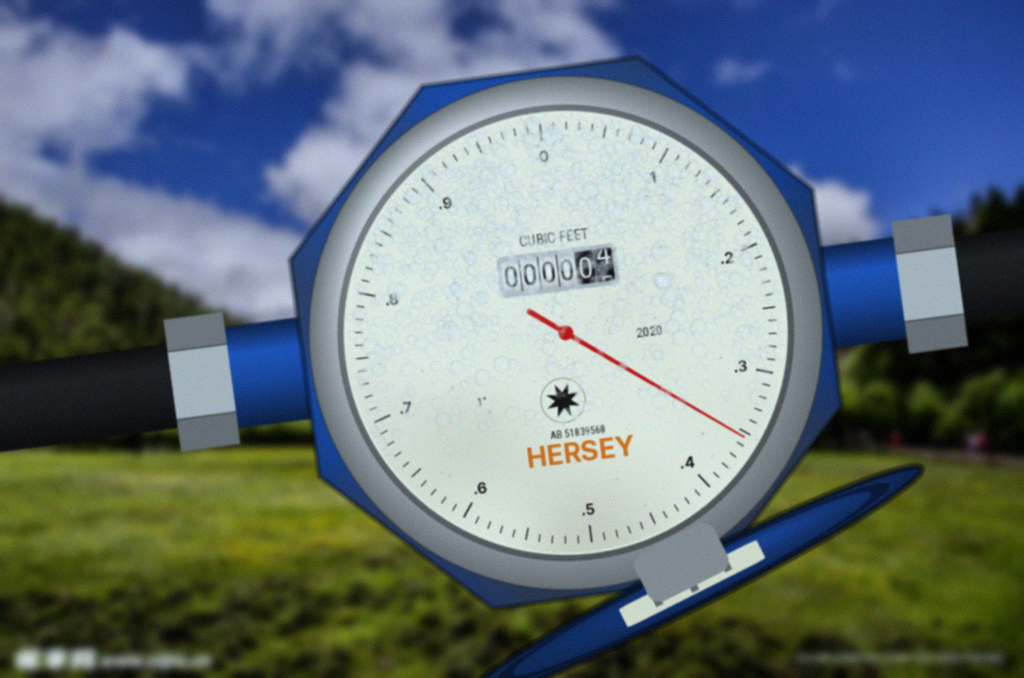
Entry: 4.35,ft³
